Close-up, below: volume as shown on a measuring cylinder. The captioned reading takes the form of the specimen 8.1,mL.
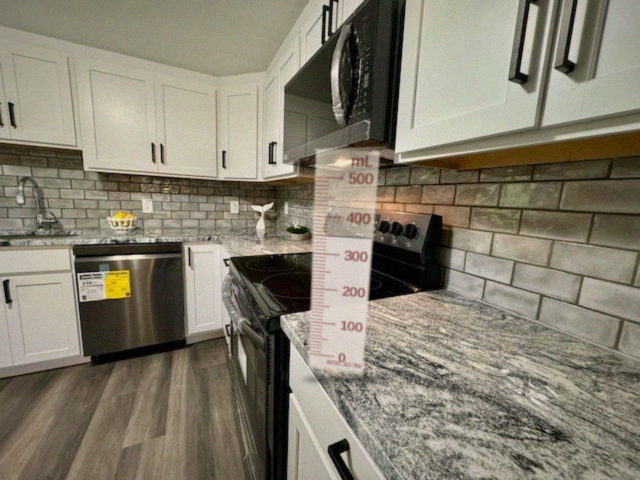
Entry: 350,mL
